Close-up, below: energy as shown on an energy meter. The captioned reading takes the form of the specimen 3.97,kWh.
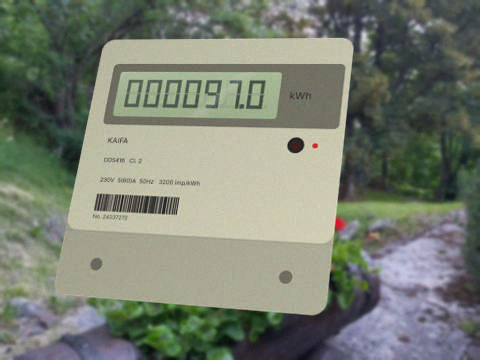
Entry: 97.0,kWh
